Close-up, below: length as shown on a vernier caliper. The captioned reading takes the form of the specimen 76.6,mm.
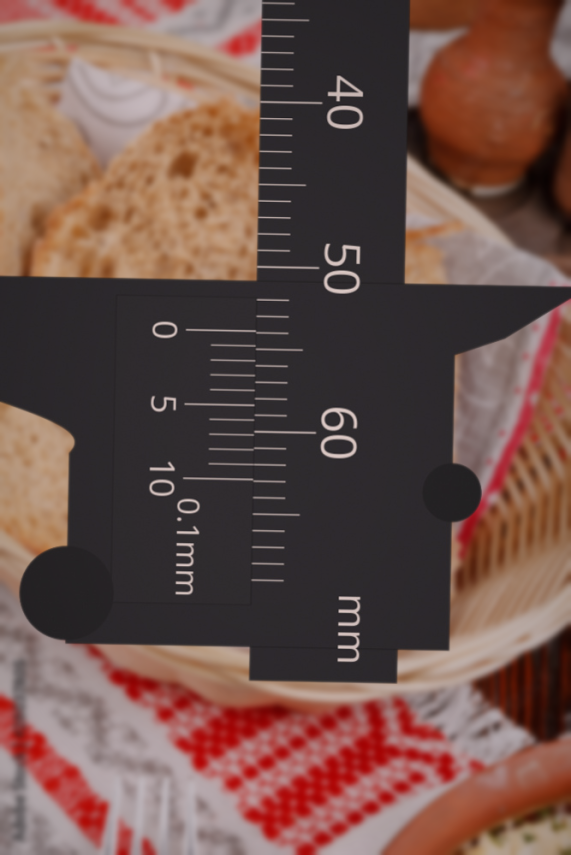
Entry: 53.9,mm
